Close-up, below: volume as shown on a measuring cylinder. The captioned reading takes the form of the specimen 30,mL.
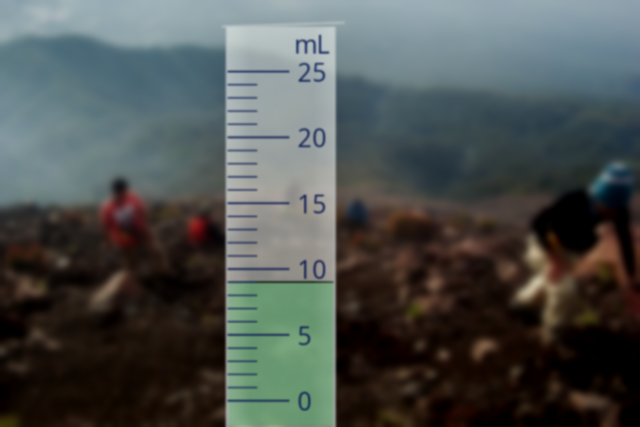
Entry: 9,mL
